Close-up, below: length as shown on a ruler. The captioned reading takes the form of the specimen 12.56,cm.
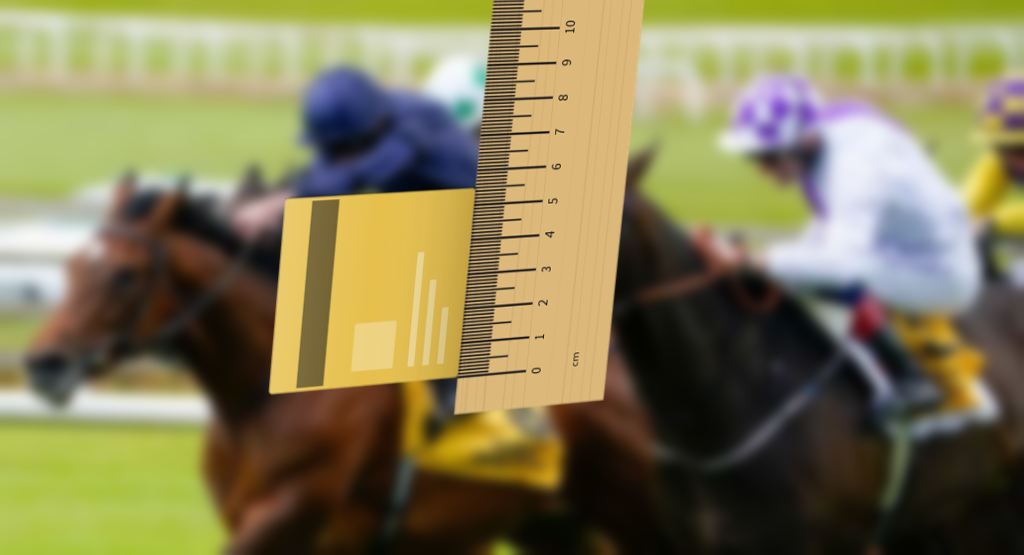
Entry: 5.5,cm
